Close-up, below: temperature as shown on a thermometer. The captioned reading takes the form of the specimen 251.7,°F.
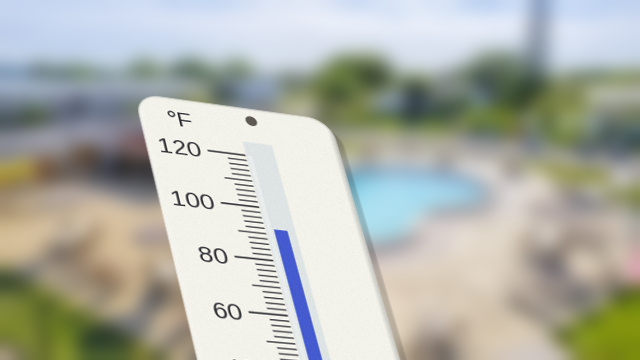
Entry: 92,°F
